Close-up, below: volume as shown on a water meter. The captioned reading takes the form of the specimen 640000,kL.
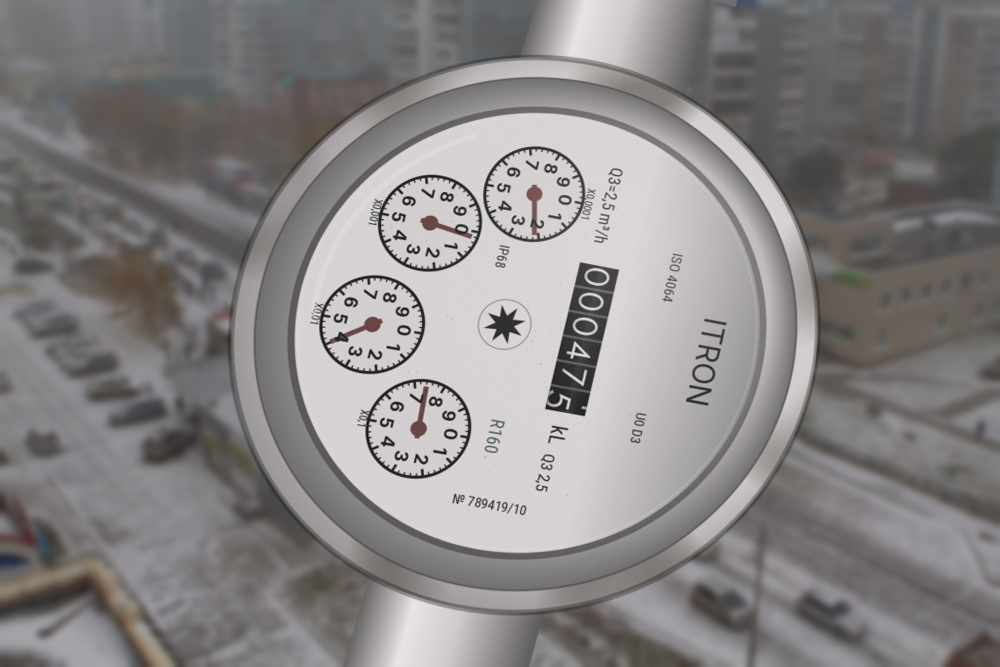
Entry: 474.7402,kL
